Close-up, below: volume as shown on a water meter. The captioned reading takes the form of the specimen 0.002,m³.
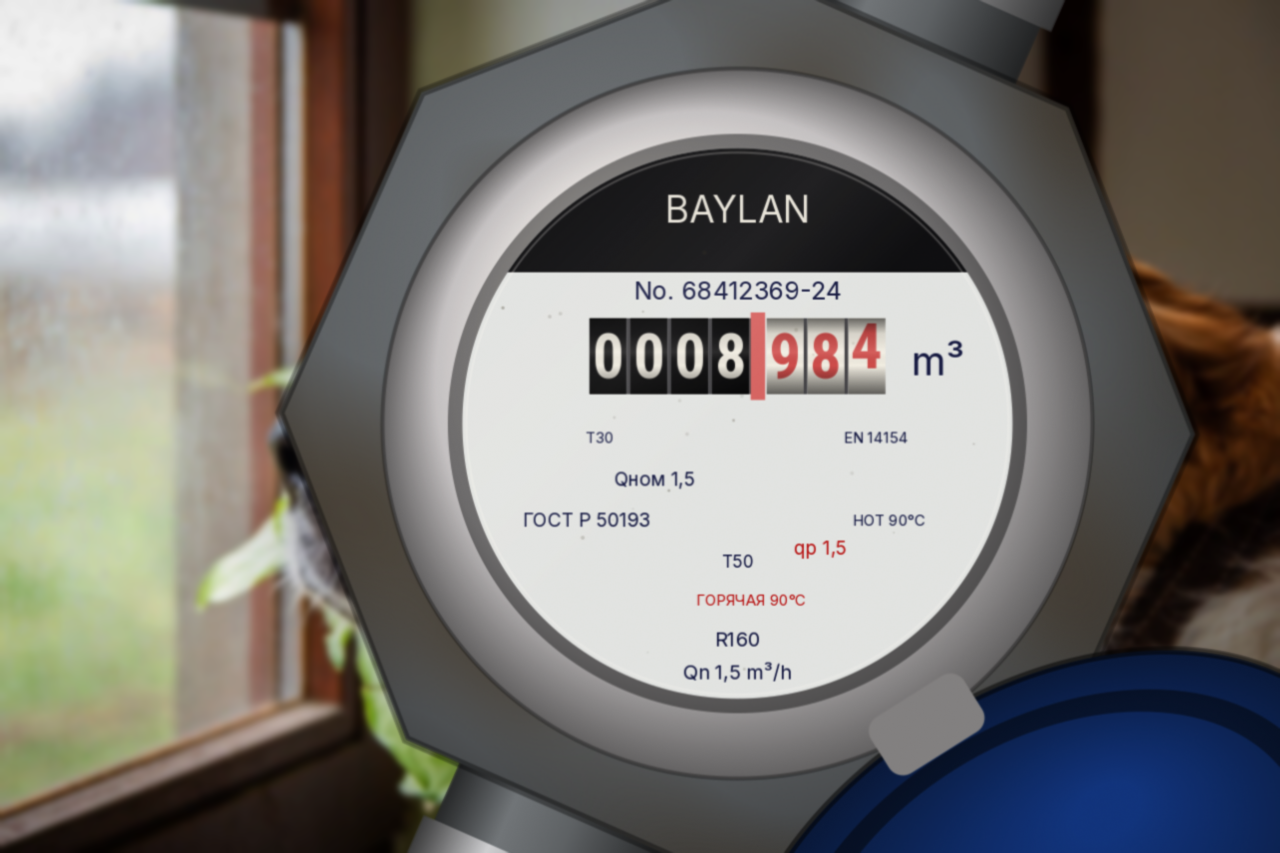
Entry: 8.984,m³
